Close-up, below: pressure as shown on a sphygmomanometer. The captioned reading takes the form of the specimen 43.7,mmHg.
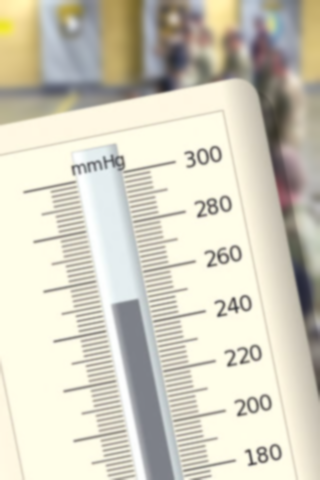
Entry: 250,mmHg
